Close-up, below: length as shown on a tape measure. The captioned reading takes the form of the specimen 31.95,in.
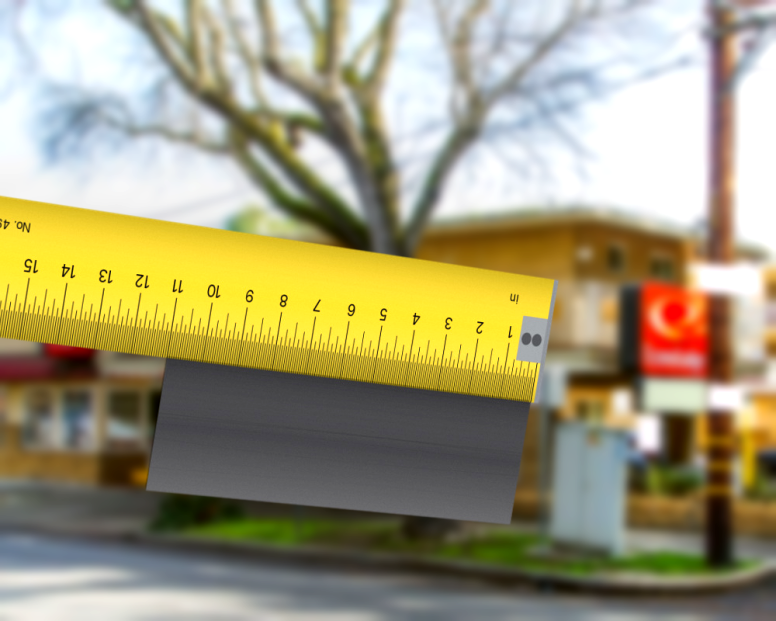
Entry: 11,in
